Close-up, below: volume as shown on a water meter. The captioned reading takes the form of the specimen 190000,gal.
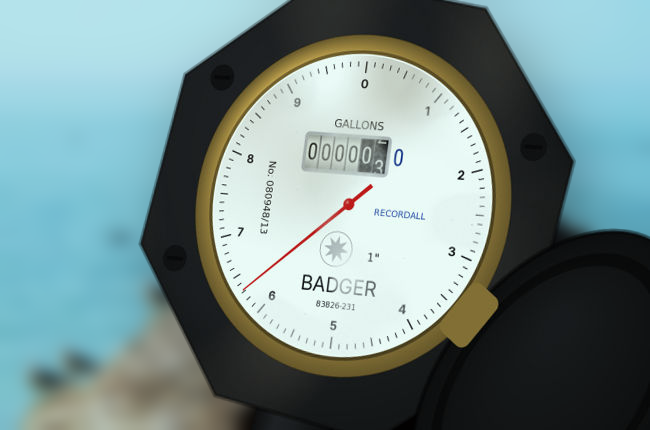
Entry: 26.3,gal
